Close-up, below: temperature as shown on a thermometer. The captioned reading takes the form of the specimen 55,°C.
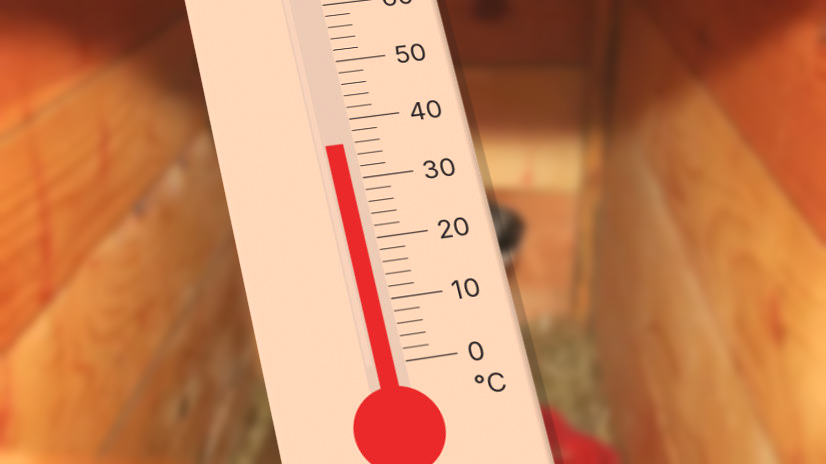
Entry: 36,°C
